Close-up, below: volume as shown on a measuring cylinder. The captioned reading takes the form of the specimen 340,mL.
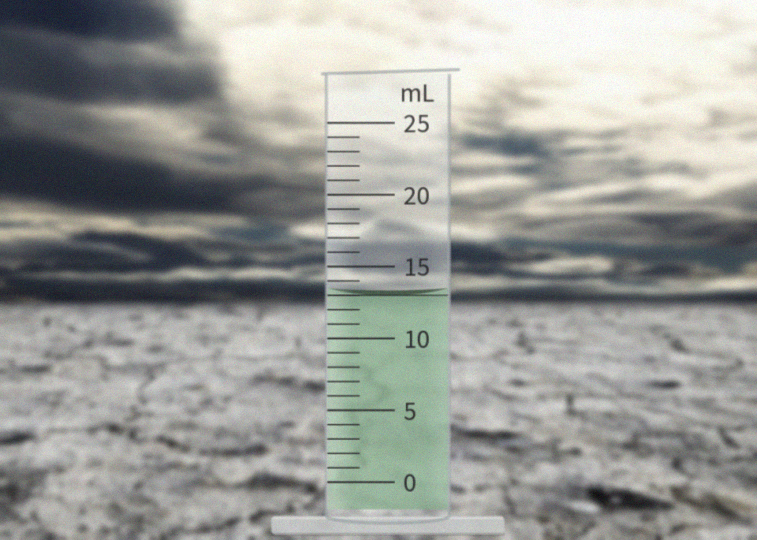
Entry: 13,mL
